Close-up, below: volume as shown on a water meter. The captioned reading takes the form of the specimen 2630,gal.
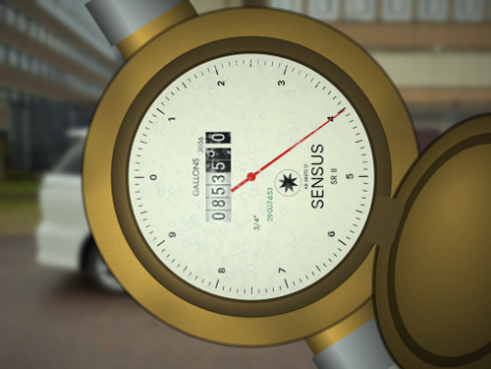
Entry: 853534.0,gal
